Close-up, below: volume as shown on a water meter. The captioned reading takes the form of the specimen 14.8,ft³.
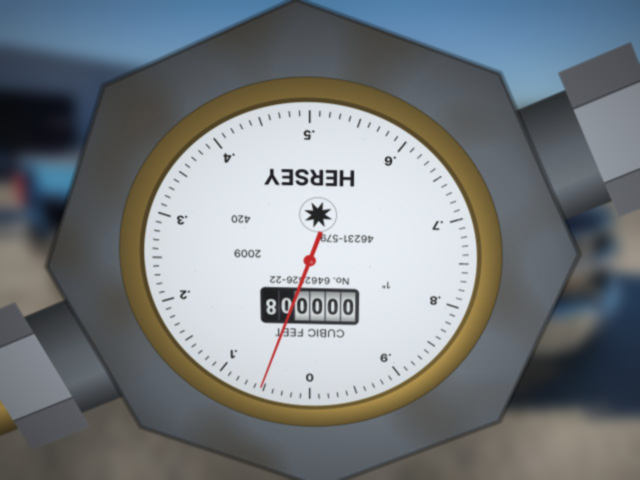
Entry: 8.05,ft³
